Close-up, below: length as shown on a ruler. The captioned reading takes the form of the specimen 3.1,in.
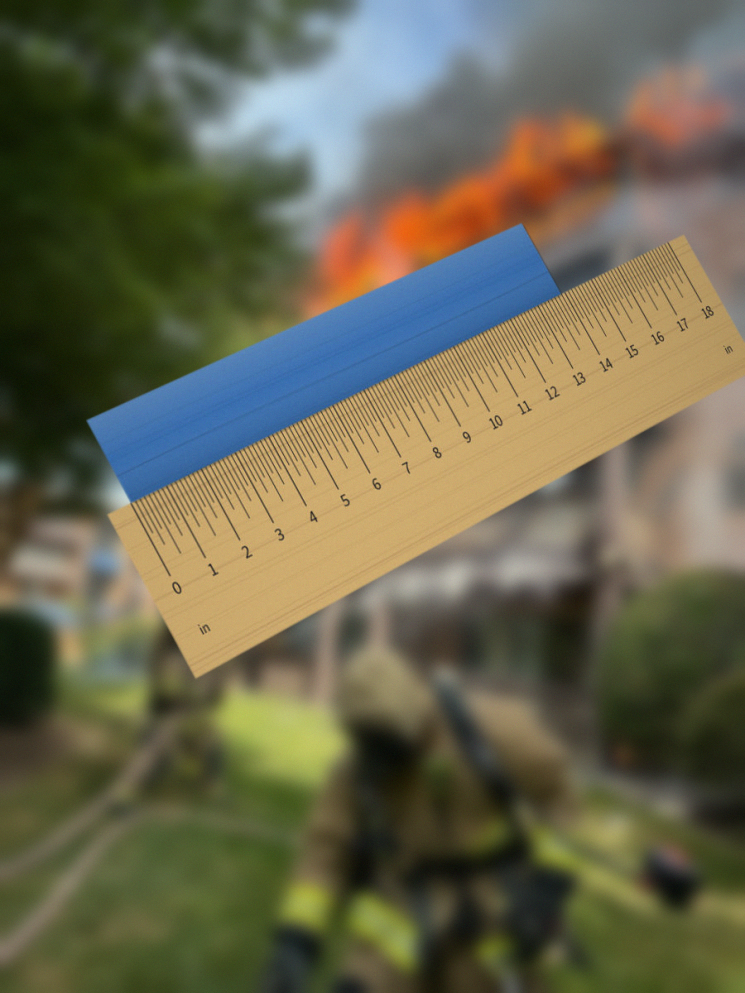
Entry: 13.875,in
